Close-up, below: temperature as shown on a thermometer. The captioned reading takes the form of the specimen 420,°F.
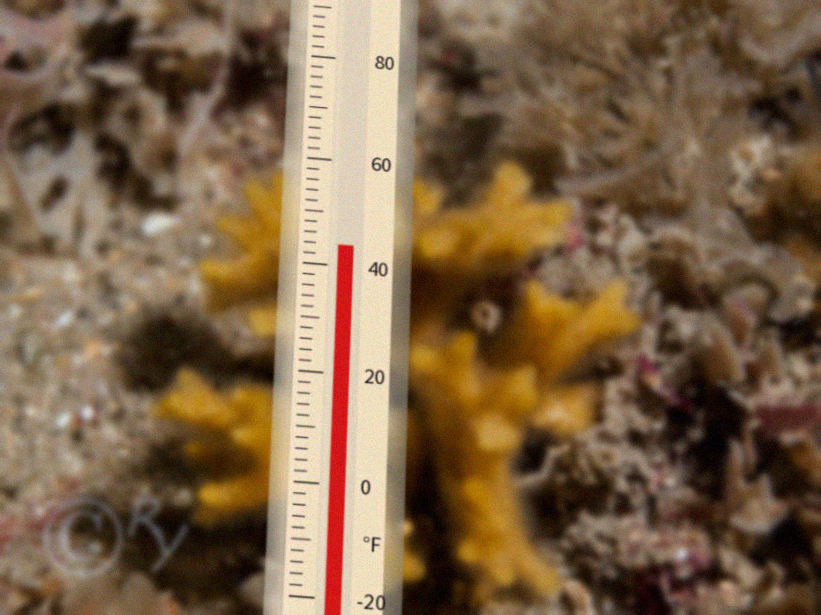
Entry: 44,°F
